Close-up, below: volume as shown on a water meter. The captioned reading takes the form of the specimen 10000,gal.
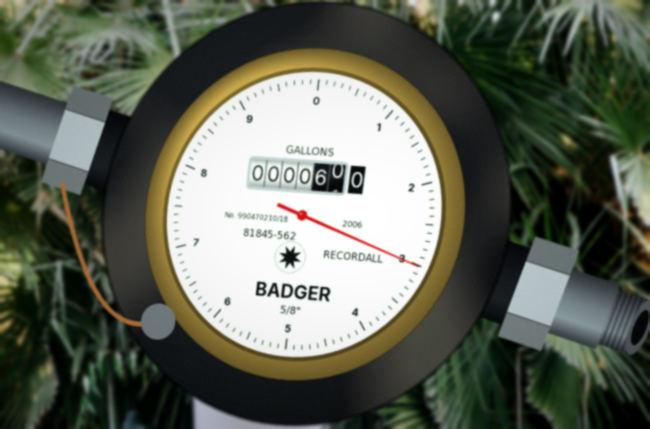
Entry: 603.0,gal
